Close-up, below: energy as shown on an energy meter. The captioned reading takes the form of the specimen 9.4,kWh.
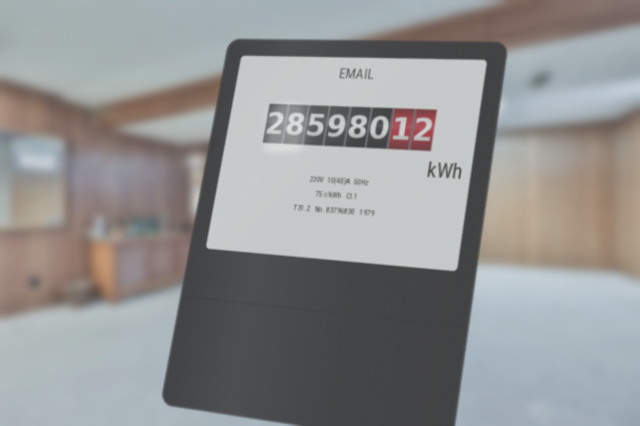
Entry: 285980.12,kWh
